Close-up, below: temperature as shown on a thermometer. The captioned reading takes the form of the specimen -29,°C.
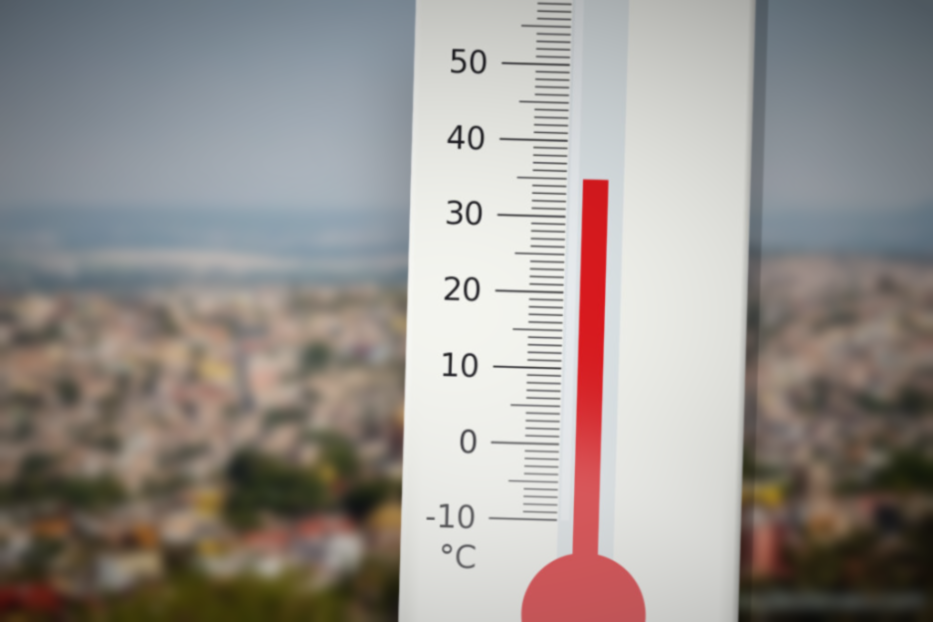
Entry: 35,°C
